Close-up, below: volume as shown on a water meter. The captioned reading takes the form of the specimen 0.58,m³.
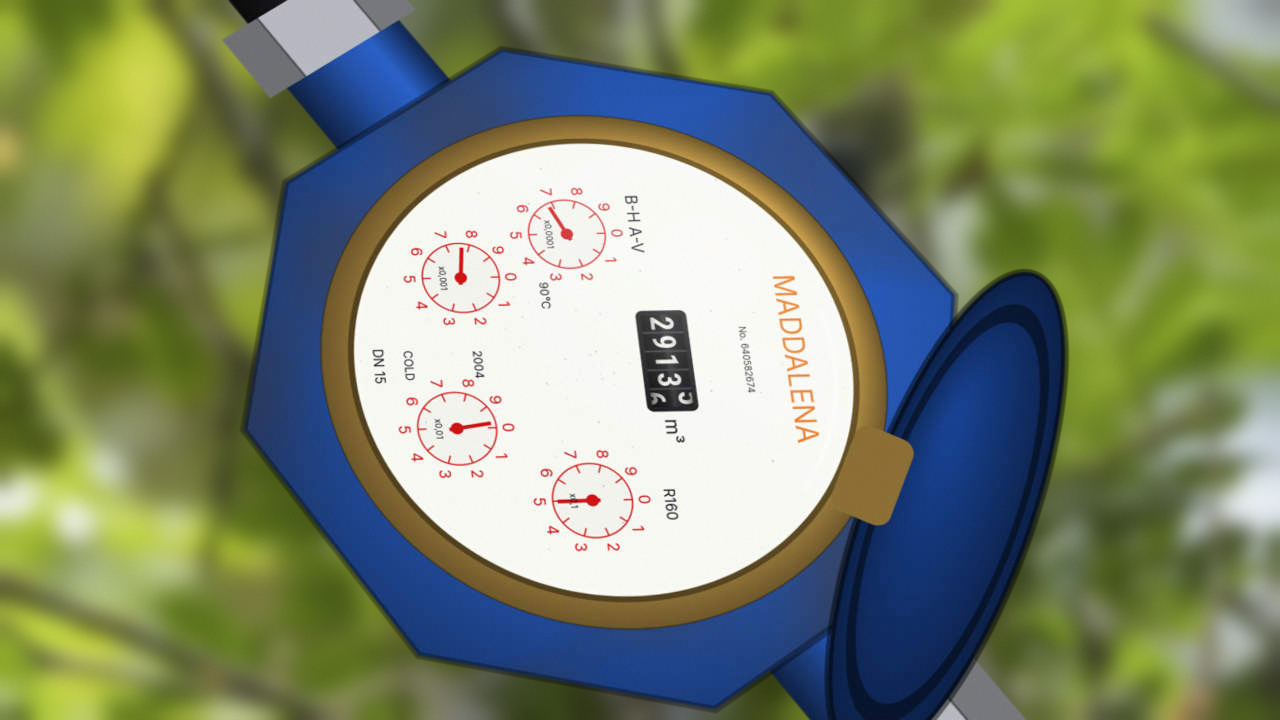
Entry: 29135.4976,m³
